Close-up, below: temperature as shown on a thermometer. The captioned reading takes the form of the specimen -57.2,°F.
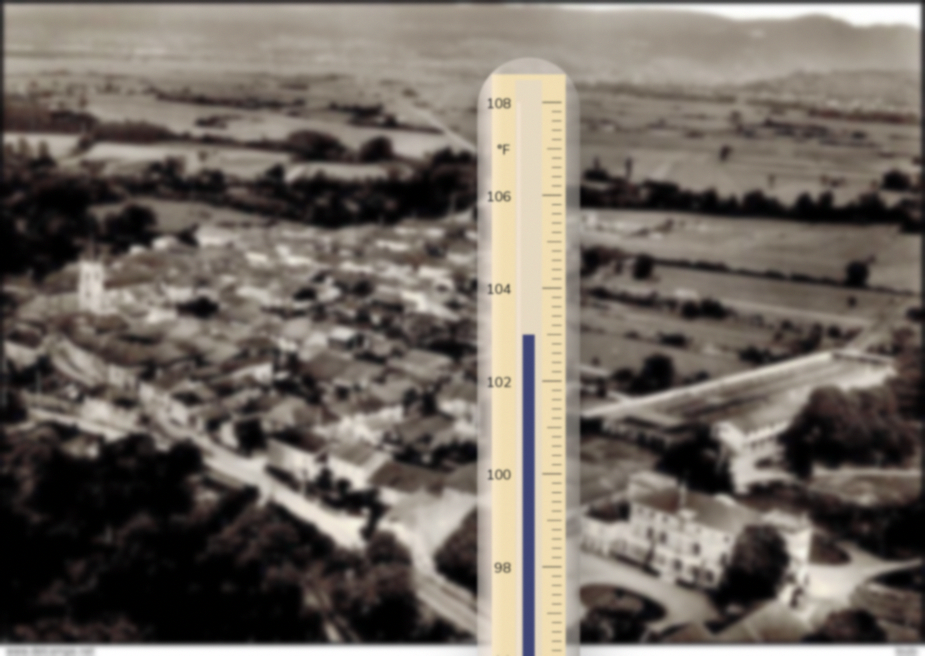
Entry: 103,°F
